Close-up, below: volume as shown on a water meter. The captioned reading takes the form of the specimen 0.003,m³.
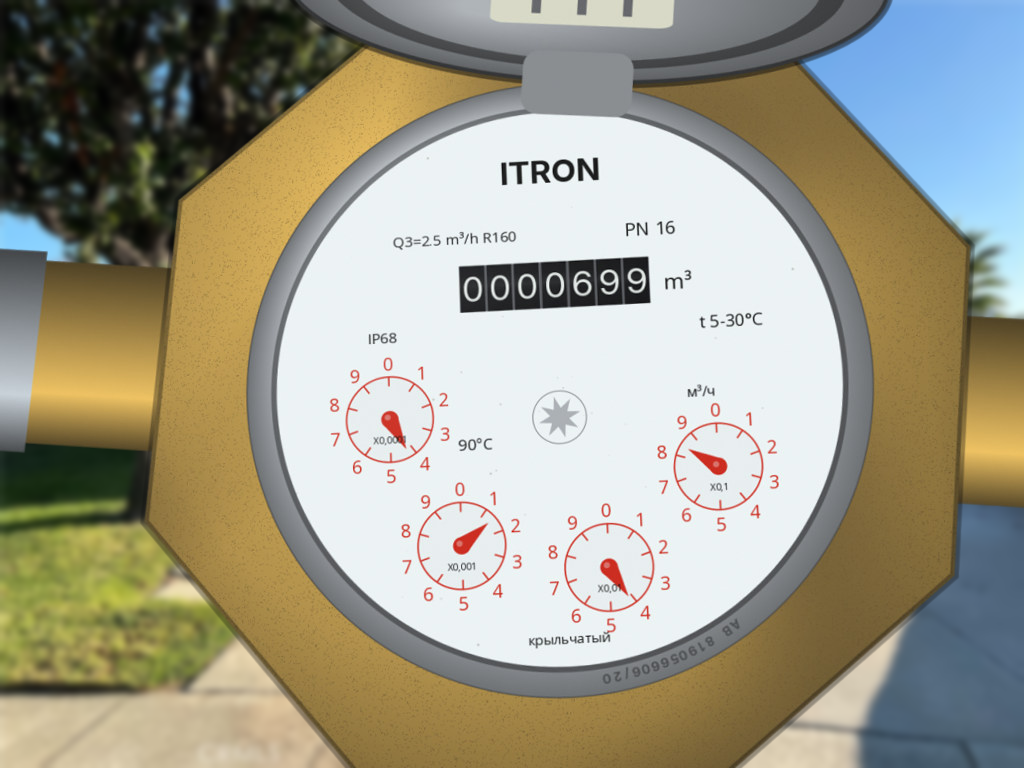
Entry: 699.8414,m³
